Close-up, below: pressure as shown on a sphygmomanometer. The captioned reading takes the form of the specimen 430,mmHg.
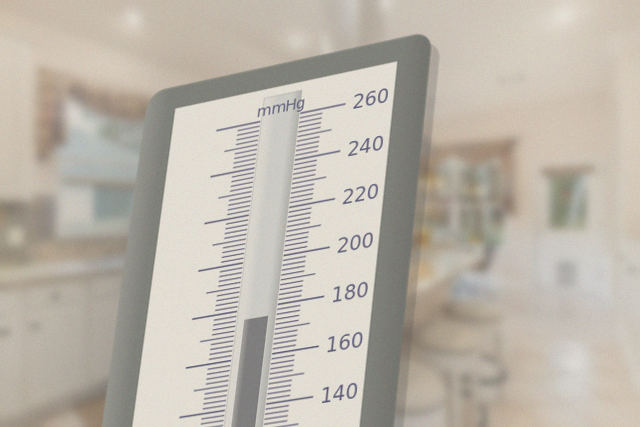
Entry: 176,mmHg
